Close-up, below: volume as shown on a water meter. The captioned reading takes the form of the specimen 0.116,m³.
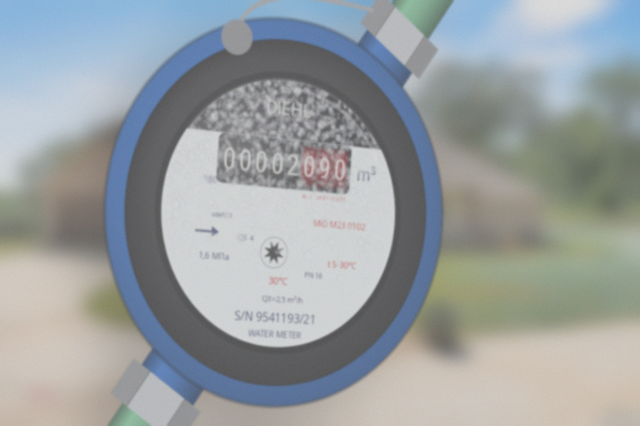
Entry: 2.090,m³
